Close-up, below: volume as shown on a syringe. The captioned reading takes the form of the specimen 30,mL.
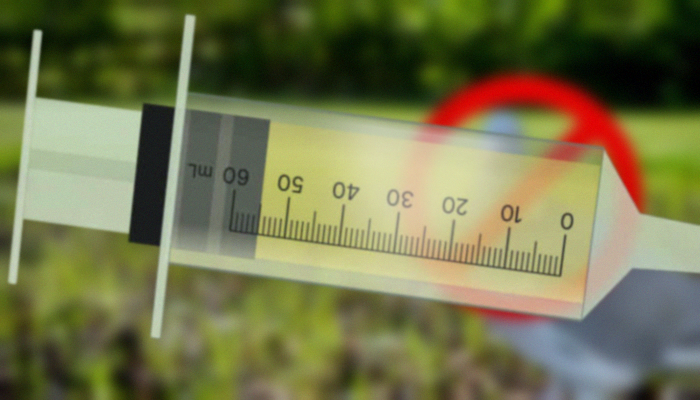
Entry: 55,mL
